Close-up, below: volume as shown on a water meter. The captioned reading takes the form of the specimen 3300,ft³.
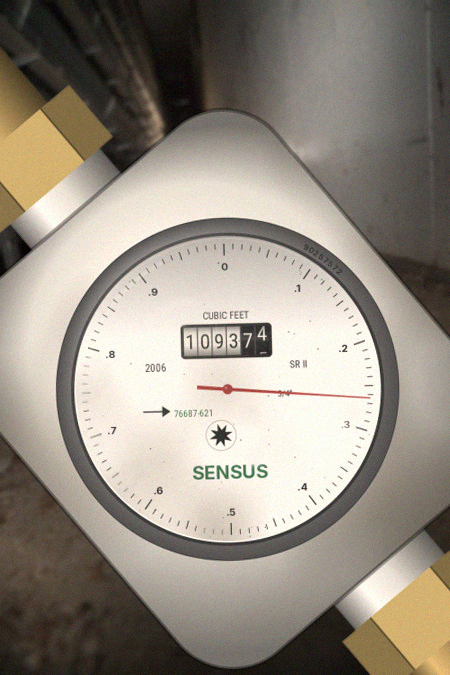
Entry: 109374.26,ft³
